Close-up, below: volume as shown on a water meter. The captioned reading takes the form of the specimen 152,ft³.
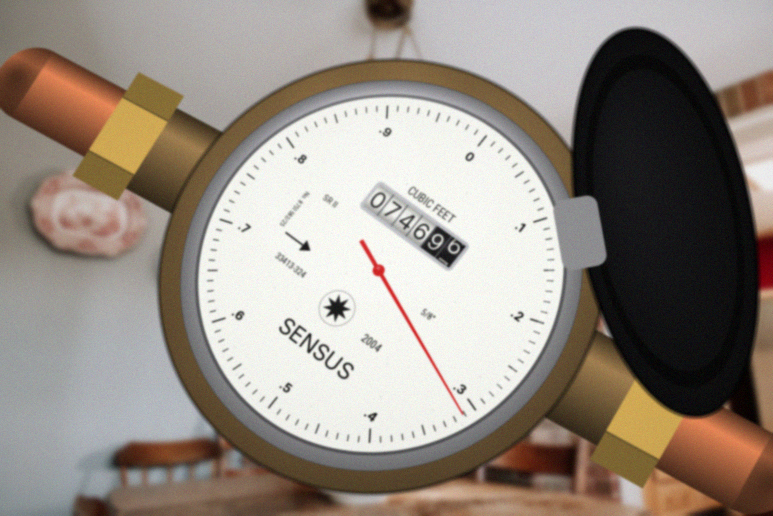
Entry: 74696.31,ft³
